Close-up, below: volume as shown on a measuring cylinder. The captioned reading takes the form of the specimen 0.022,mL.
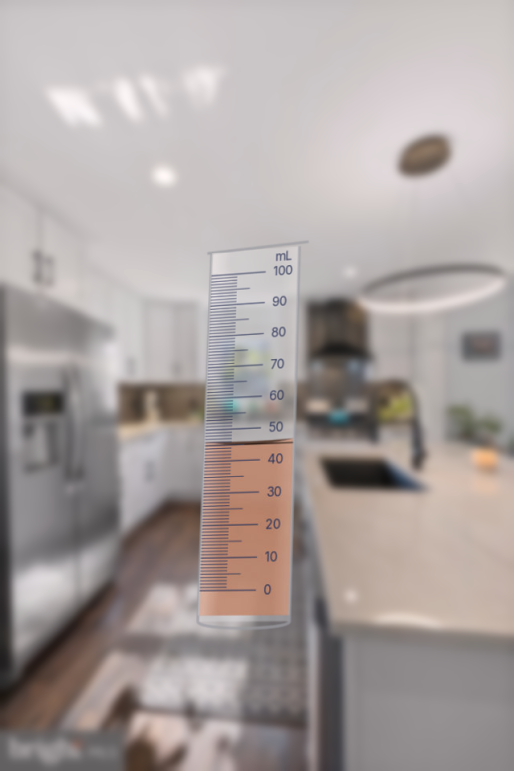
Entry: 45,mL
